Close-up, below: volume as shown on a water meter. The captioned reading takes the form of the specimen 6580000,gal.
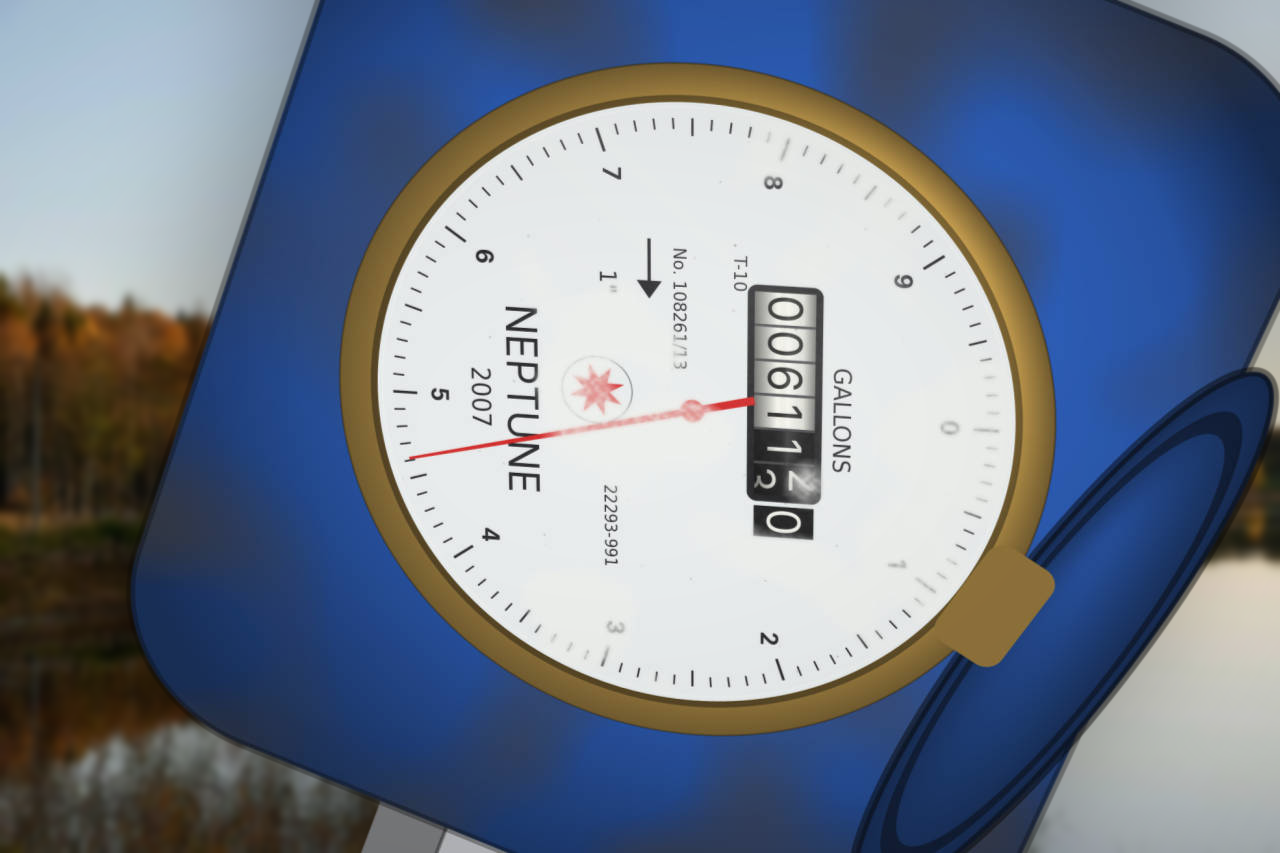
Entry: 61124.6,gal
